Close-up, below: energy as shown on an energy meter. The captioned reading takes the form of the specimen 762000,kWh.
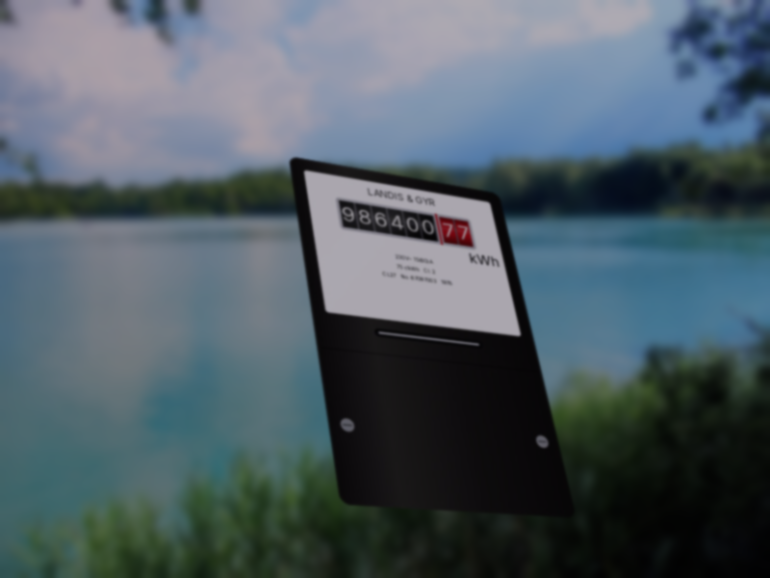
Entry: 986400.77,kWh
